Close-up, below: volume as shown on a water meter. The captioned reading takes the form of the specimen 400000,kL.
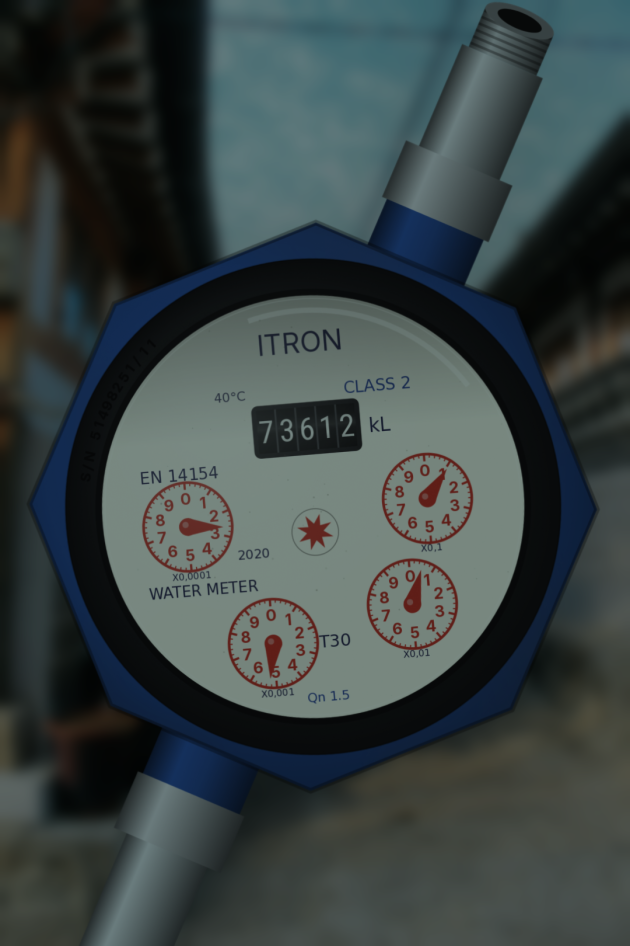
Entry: 73612.1052,kL
